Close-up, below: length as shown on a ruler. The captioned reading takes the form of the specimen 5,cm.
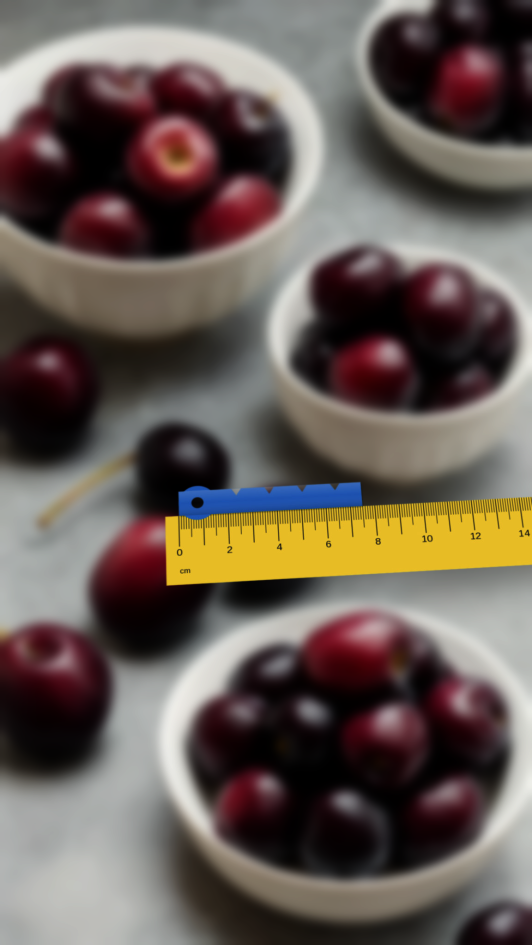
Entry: 7.5,cm
